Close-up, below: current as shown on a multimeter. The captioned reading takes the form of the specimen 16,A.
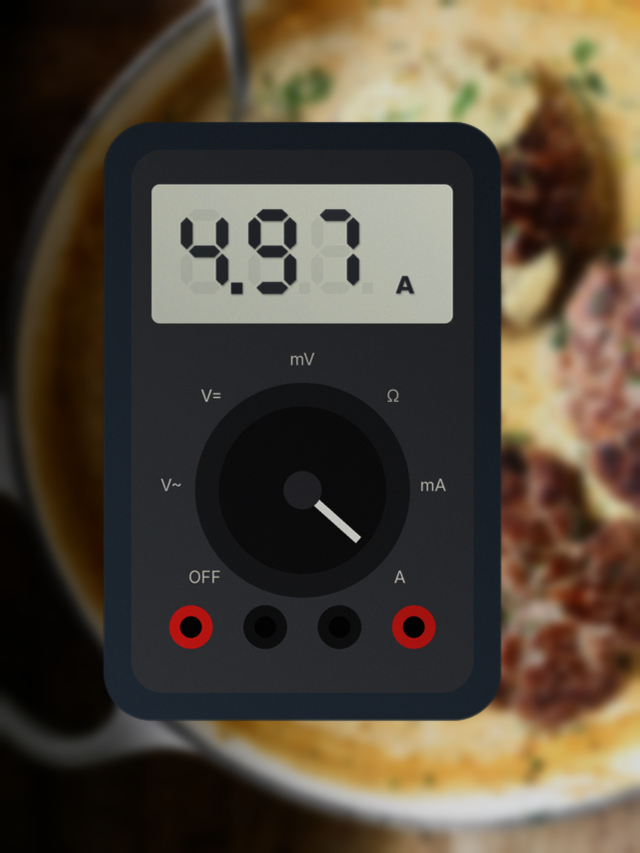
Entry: 4.97,A
